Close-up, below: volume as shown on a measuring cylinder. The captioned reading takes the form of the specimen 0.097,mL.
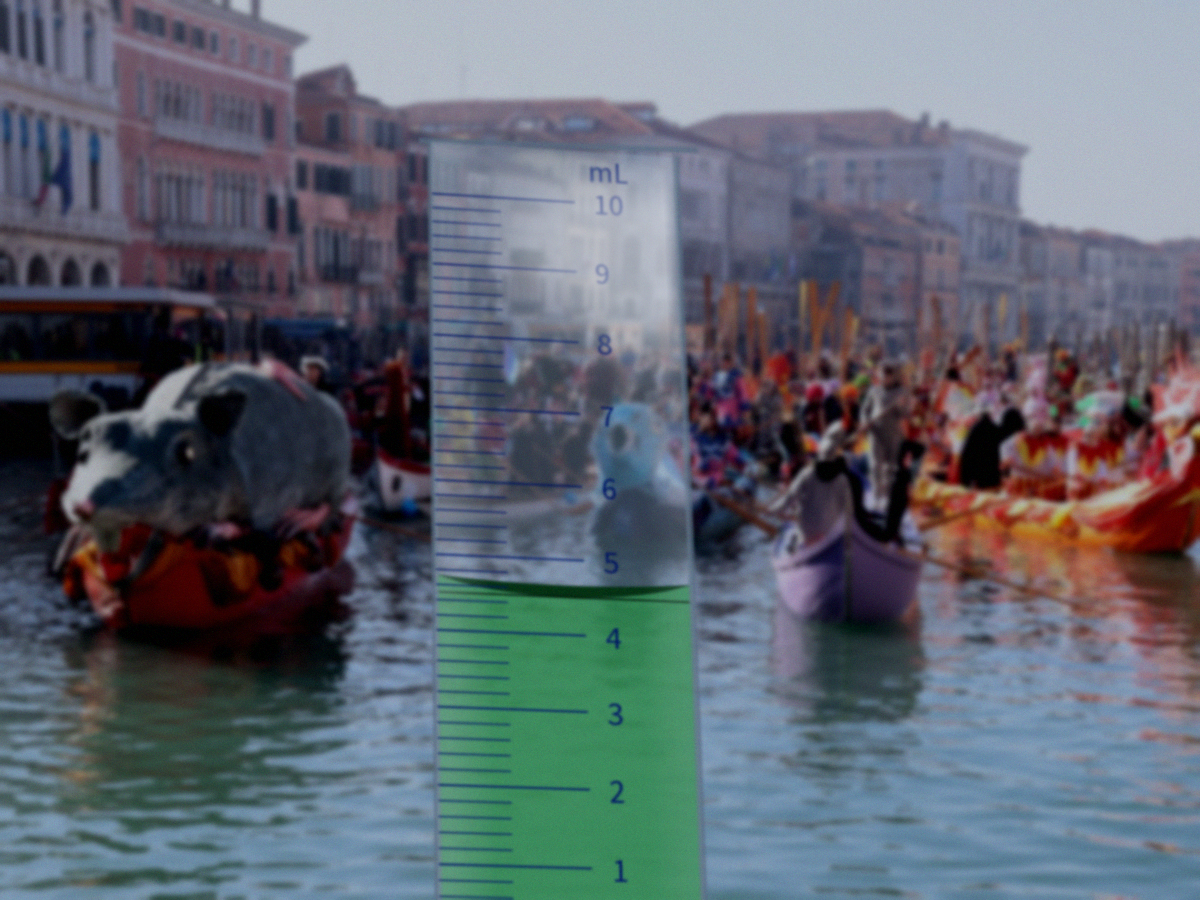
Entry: 4.5,mL
